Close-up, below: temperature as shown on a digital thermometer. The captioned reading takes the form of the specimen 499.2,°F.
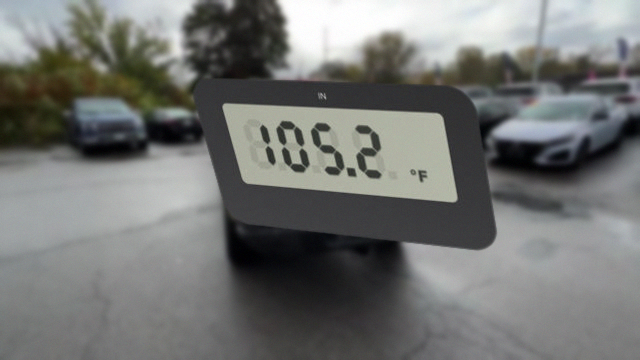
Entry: 105.2,°F
